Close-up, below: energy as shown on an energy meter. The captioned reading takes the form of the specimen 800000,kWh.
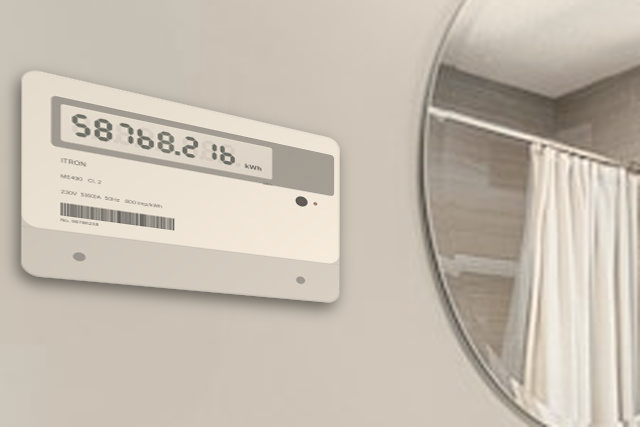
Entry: 58768.216,kWh
